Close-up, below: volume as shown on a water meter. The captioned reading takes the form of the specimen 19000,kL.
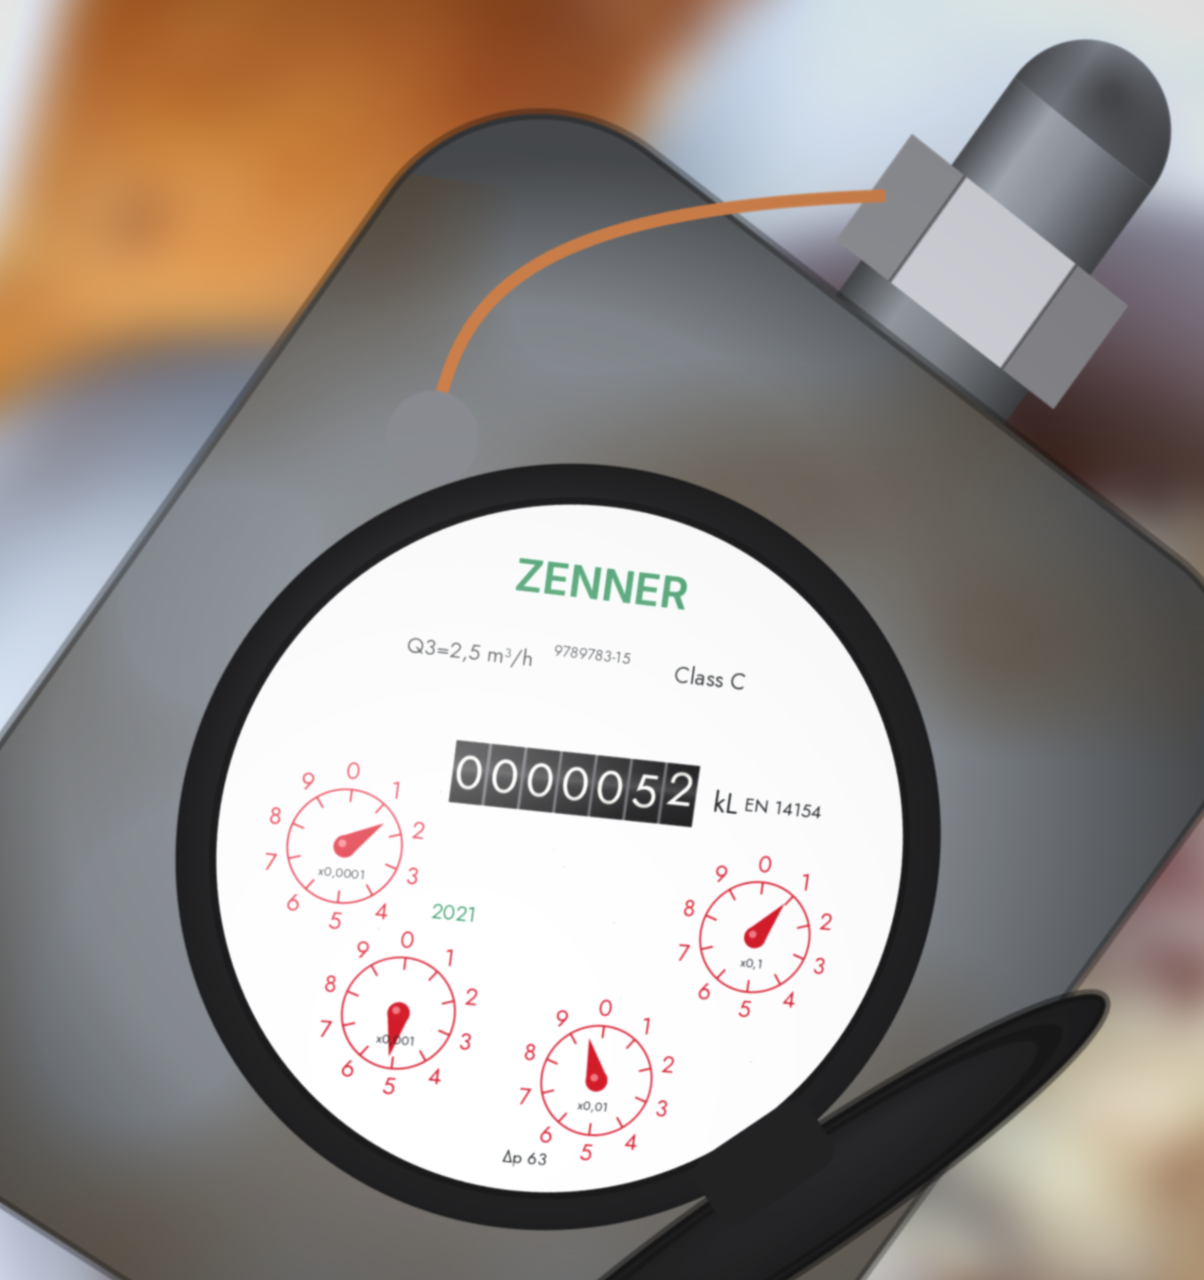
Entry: 52.0951,kL
